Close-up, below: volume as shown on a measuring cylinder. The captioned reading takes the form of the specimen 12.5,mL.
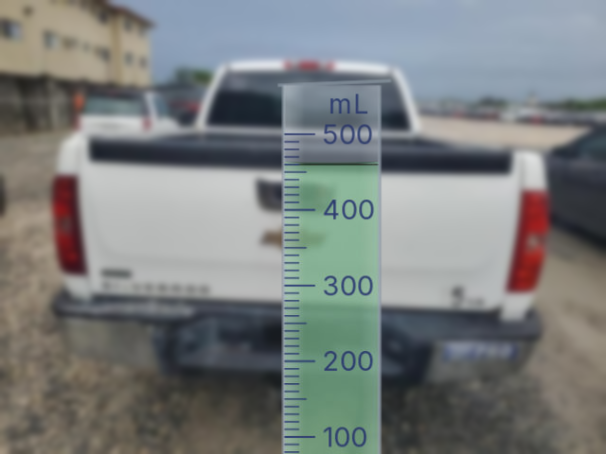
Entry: 460,mL
